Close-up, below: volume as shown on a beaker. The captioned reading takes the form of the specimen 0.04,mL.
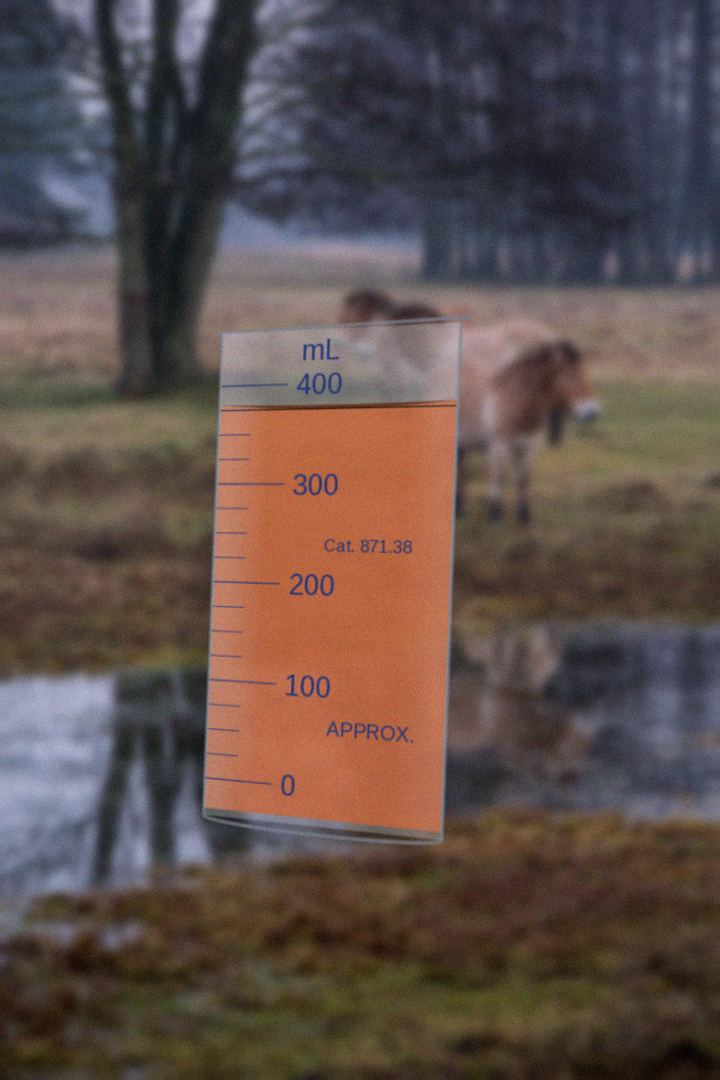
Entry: 375,mL
